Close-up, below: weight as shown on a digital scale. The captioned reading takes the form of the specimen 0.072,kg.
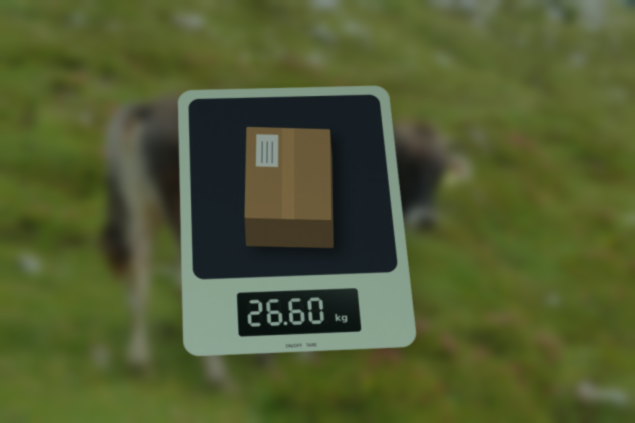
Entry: 26.60,kg
